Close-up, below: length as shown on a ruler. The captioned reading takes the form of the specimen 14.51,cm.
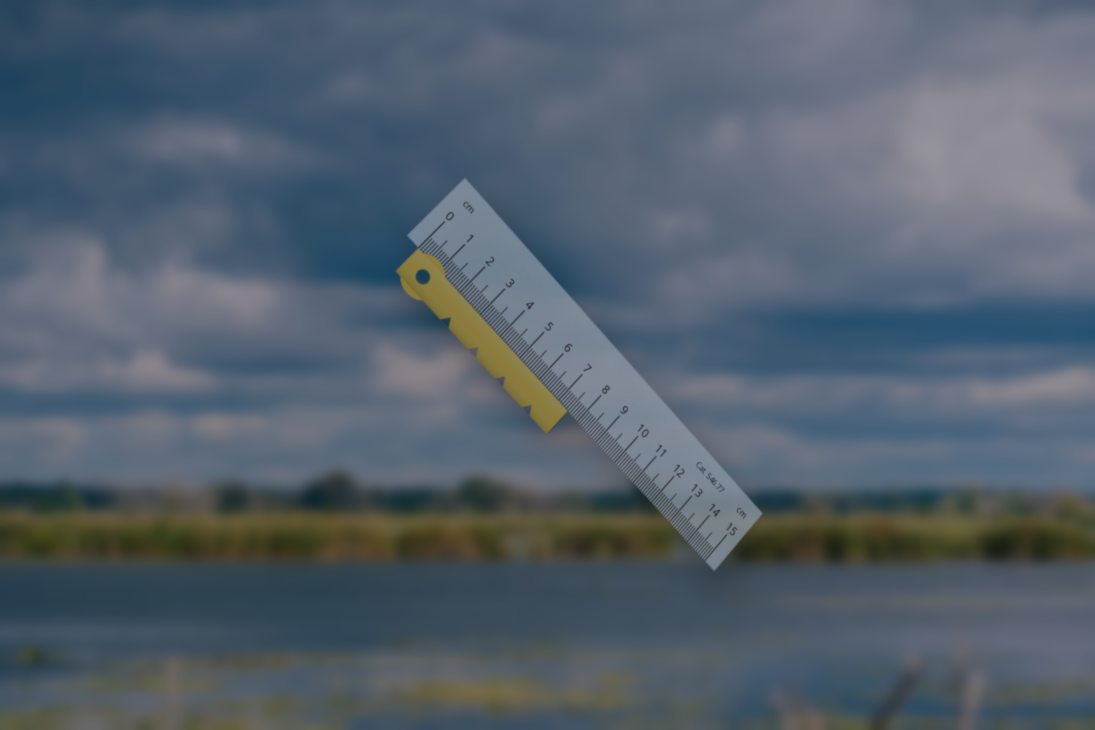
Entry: 7.5,cm
